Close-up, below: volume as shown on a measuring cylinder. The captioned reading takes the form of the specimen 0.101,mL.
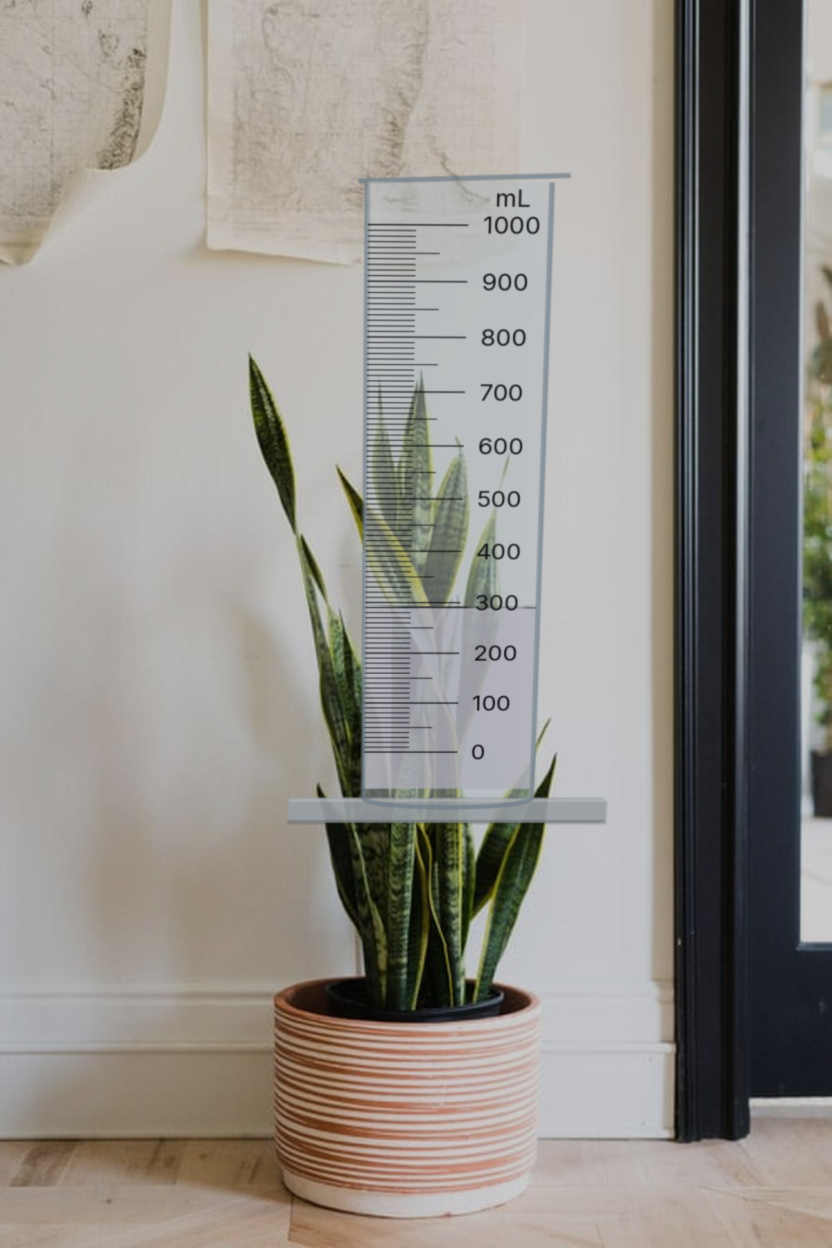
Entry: 290,mL
